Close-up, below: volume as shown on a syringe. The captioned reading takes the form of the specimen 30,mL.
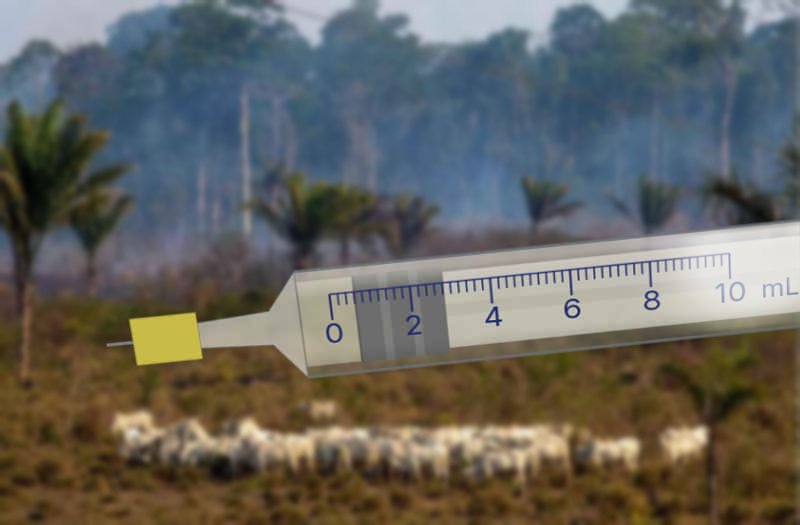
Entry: 0.6,mL
